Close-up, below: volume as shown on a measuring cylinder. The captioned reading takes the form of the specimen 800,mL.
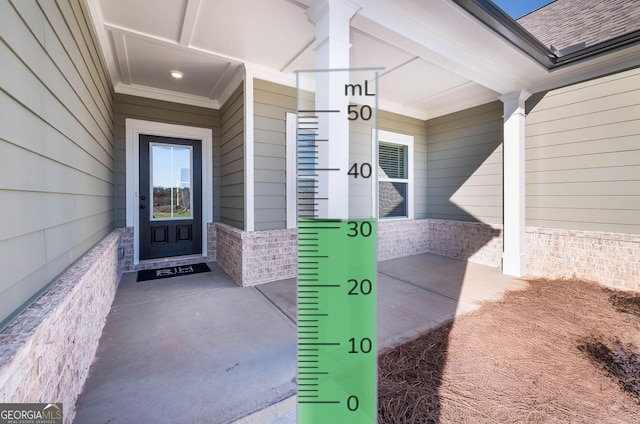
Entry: 31,mL
